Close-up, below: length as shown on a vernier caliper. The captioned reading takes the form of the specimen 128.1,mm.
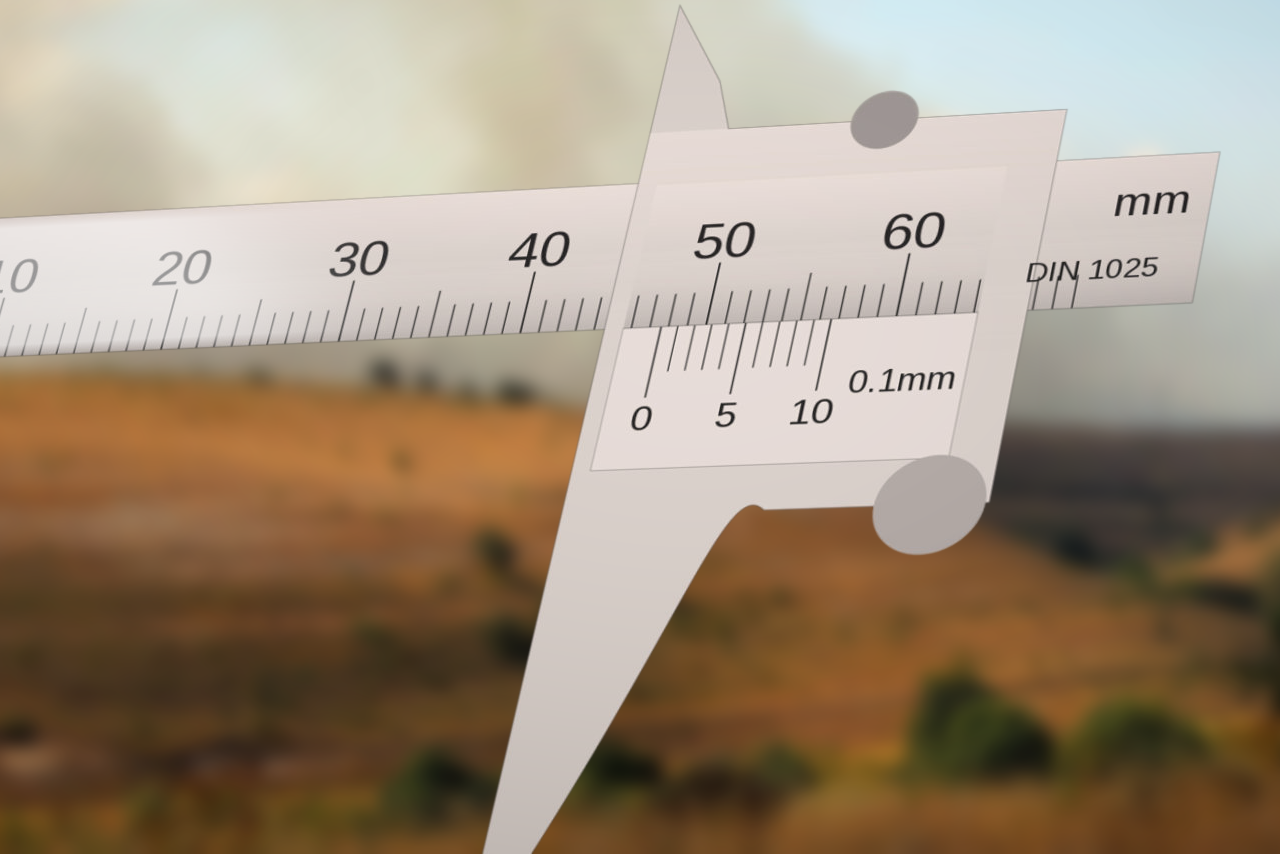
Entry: 47.6,mm
